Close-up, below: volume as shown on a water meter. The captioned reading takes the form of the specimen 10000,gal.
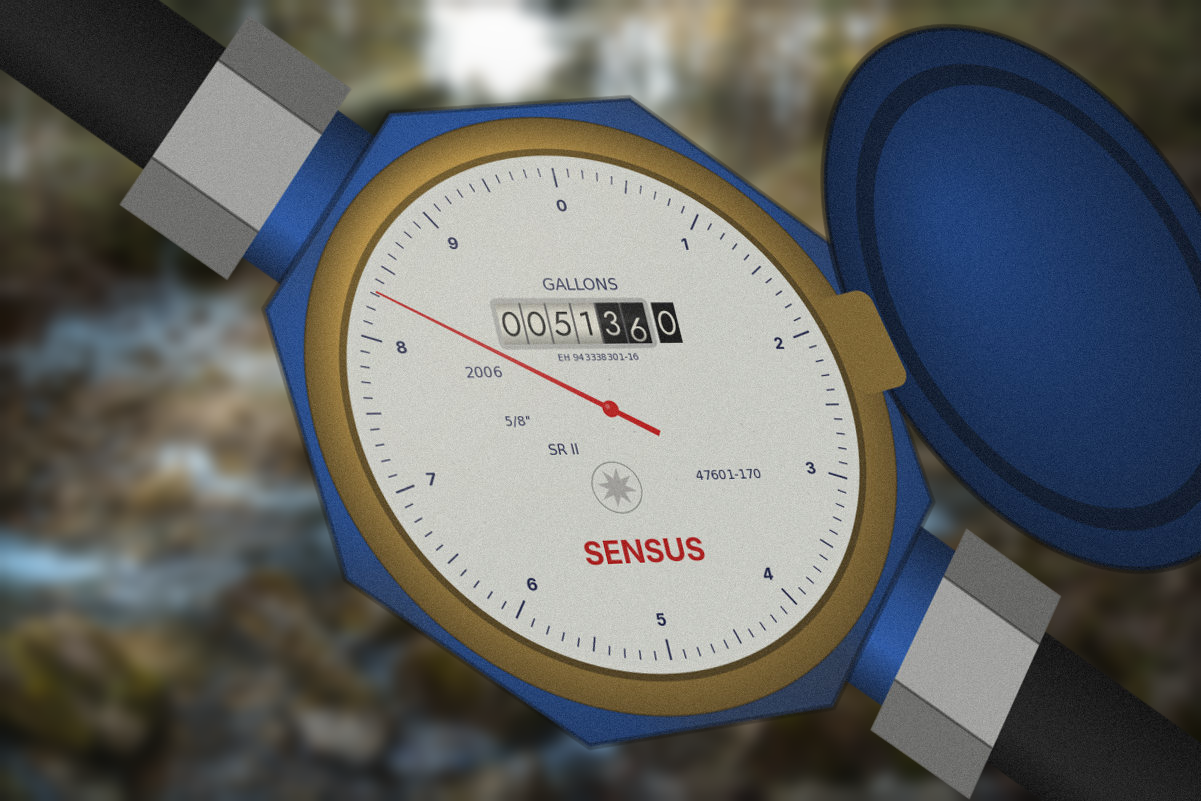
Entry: 51358.3,gal
